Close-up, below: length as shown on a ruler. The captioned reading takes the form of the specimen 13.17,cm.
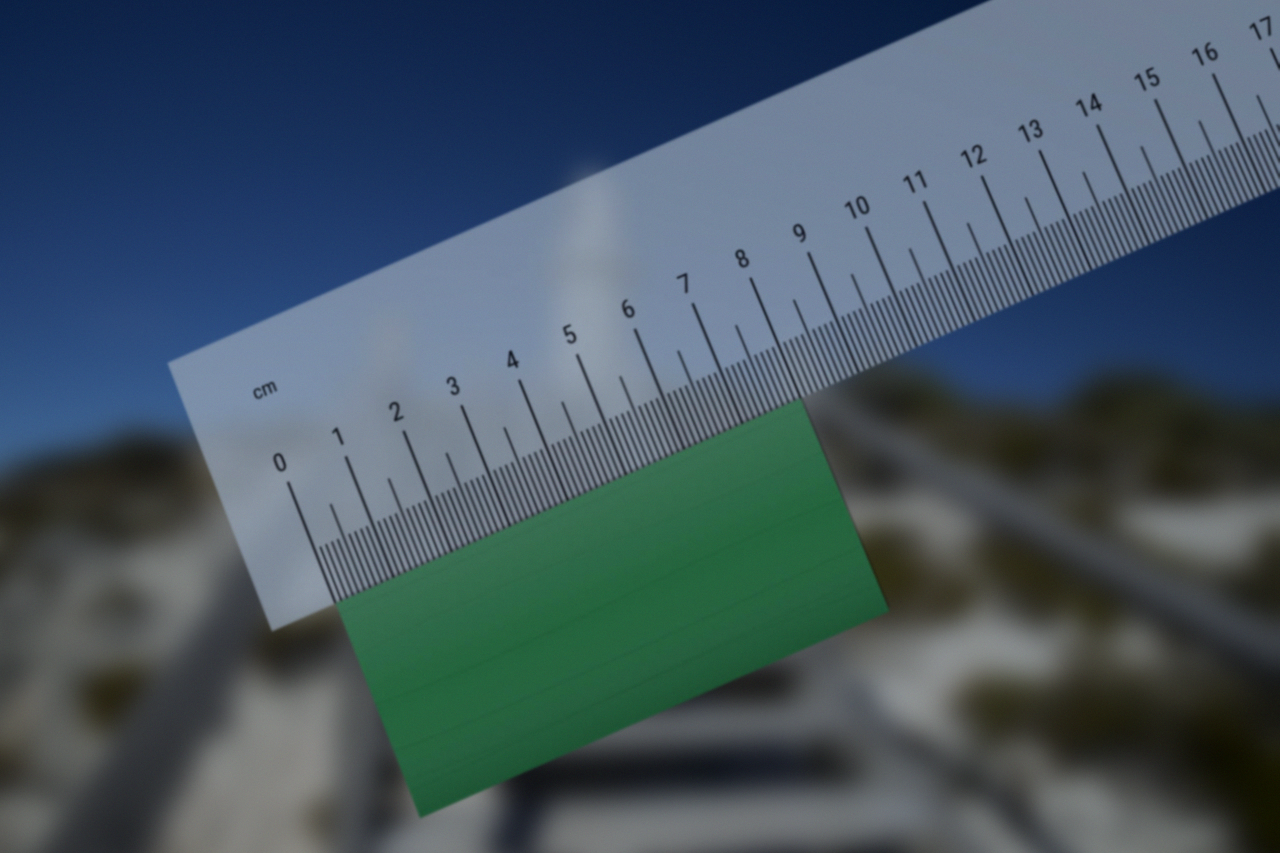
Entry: 8,cm
